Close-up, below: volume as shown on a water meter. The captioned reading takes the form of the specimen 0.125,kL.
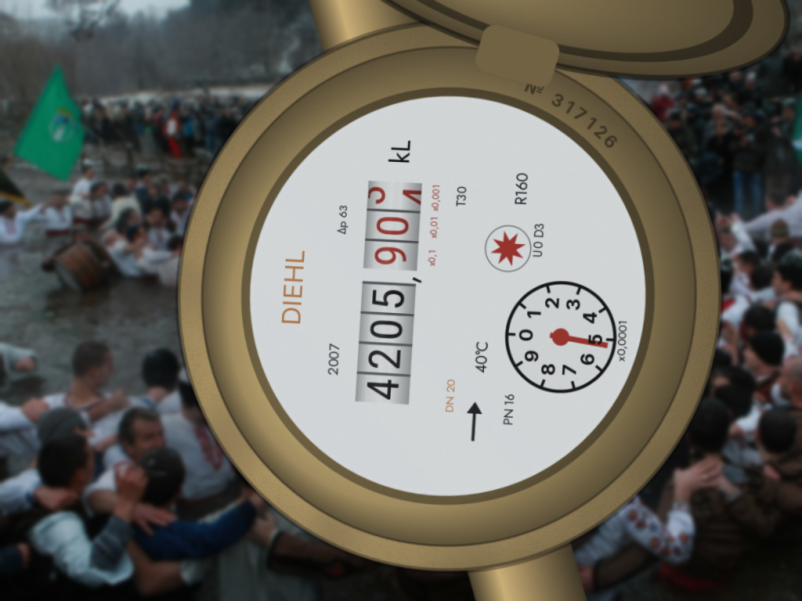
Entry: 4205.9035,kL
